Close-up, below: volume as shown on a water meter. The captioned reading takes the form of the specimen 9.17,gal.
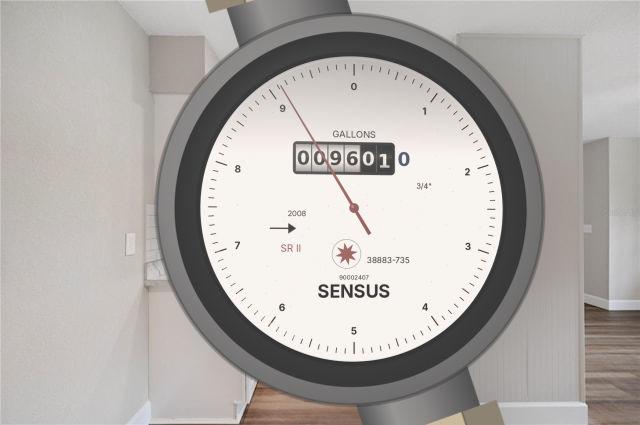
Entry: 96009.1,gal
